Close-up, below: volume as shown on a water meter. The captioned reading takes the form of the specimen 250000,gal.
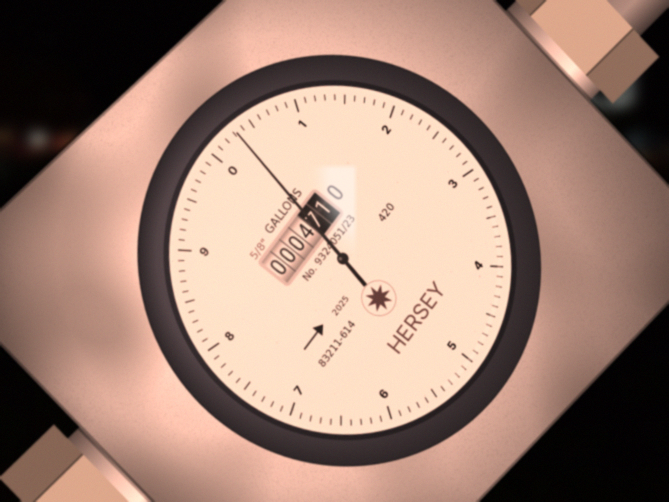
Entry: 4710.3,gal
